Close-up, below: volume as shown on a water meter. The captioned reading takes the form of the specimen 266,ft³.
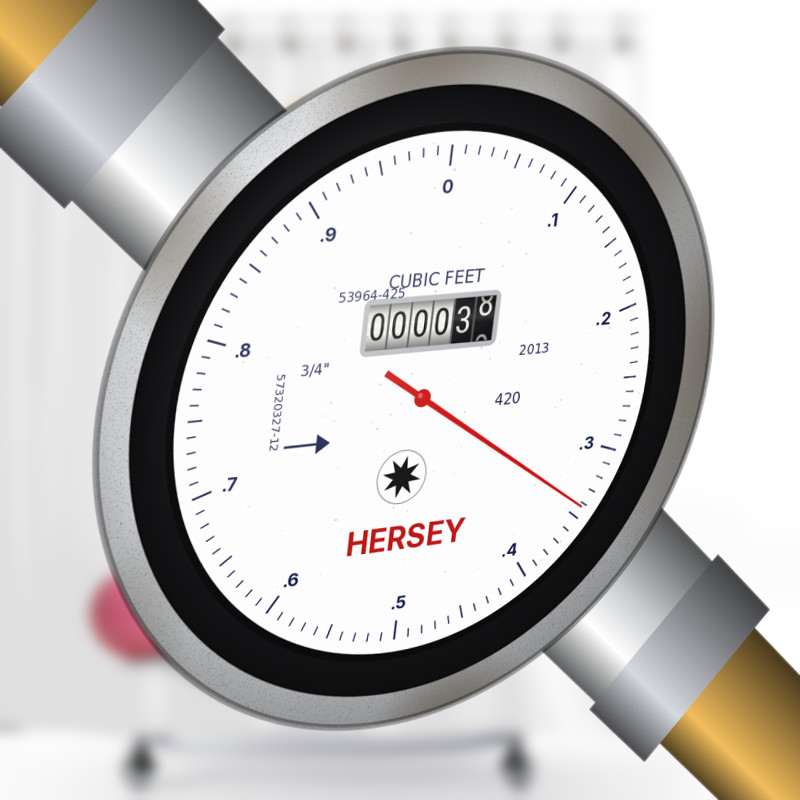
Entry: 38.34,ft³
